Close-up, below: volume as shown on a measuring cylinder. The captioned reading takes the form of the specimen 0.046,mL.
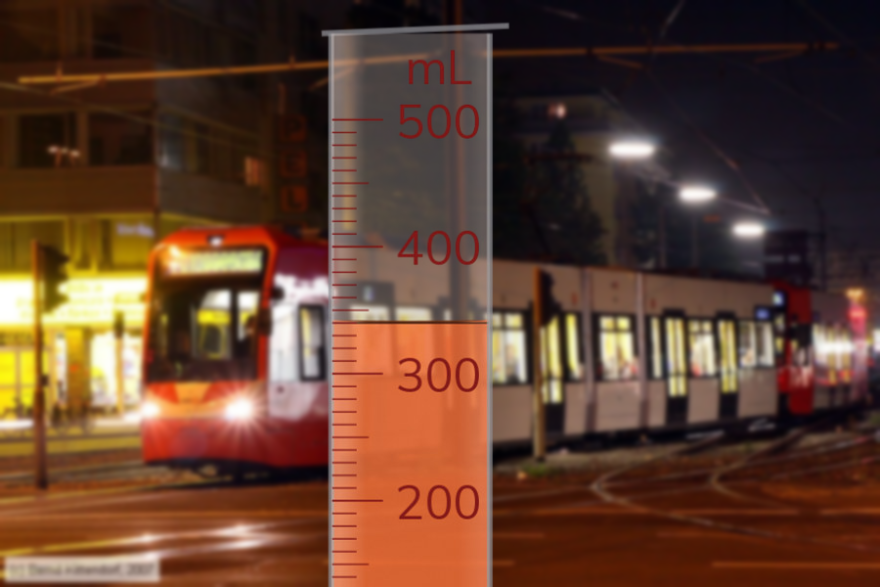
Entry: 340,mL
